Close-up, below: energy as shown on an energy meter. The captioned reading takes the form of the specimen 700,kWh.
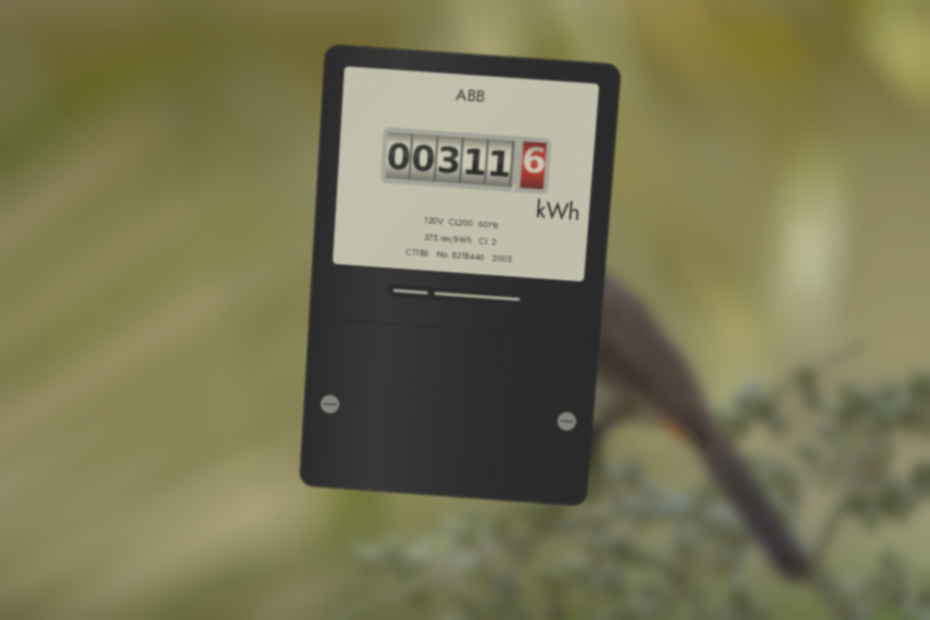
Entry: 311.6,kWh
